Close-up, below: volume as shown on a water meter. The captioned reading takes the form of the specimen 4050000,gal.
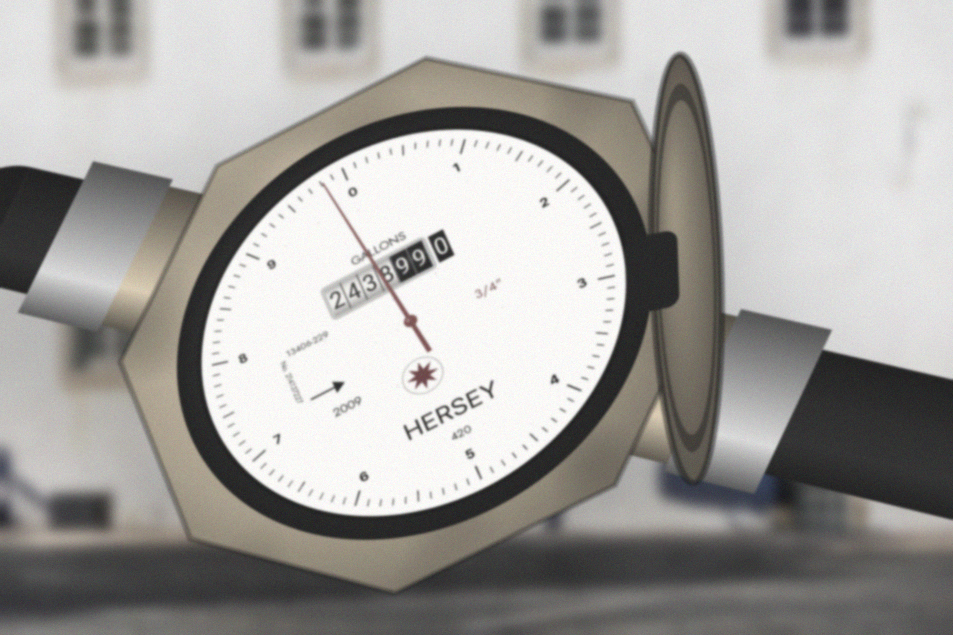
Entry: 2438989.8,gal
